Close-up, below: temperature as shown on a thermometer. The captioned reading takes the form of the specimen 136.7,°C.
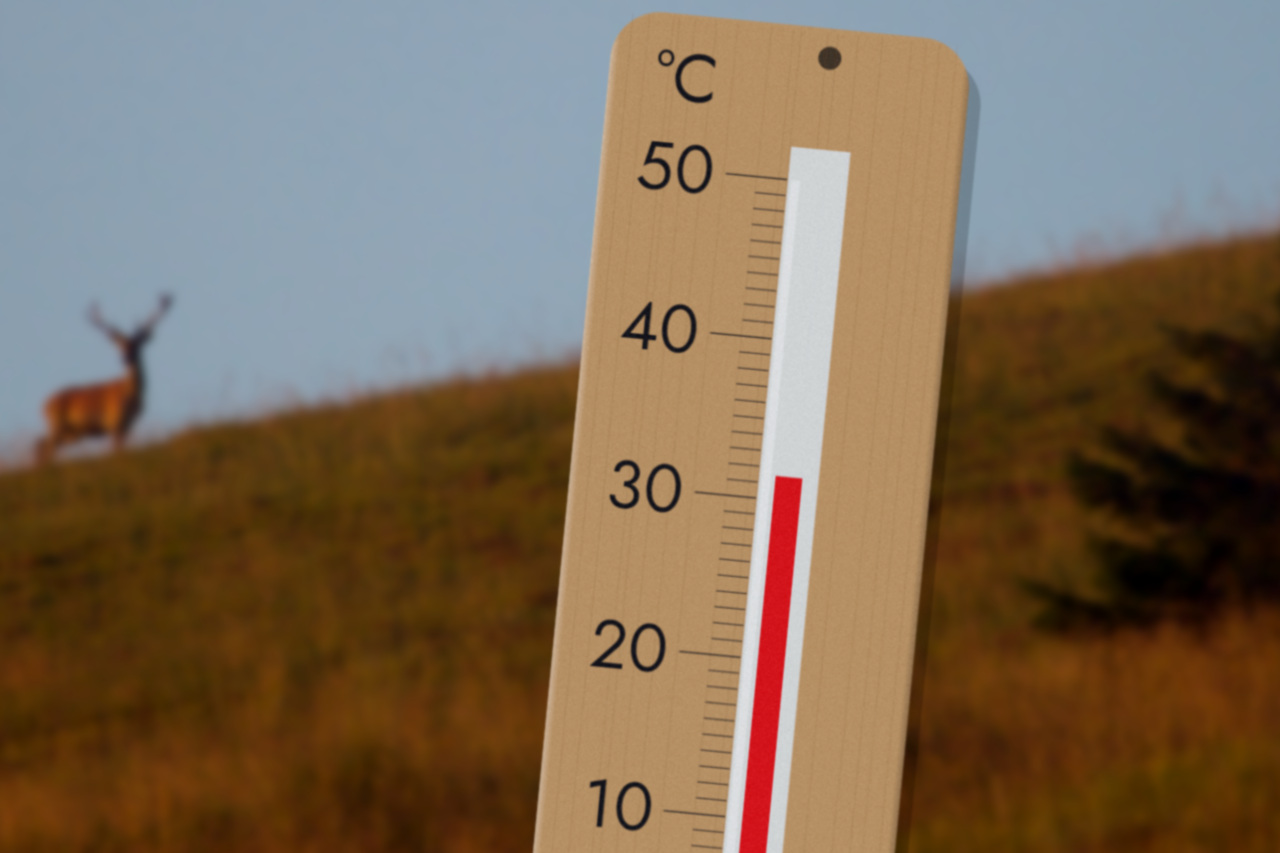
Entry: 31.5,°C
